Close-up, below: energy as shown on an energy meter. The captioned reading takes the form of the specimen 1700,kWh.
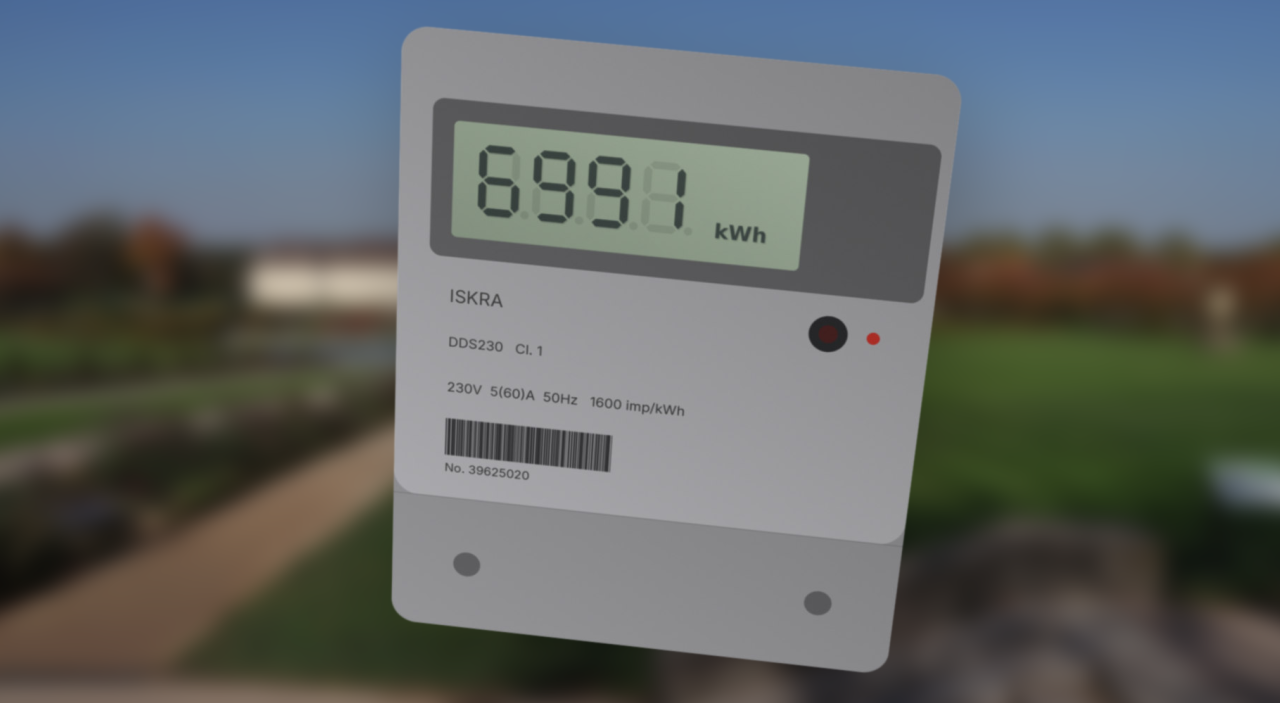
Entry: 6991,kWh
